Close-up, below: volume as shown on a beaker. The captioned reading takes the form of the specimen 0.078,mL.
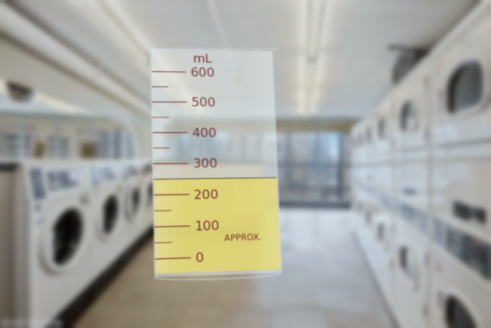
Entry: 250,mL
